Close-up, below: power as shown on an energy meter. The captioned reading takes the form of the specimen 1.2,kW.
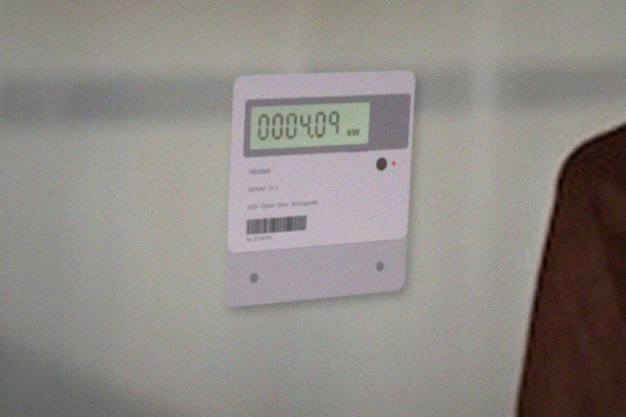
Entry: 4.09,kW
